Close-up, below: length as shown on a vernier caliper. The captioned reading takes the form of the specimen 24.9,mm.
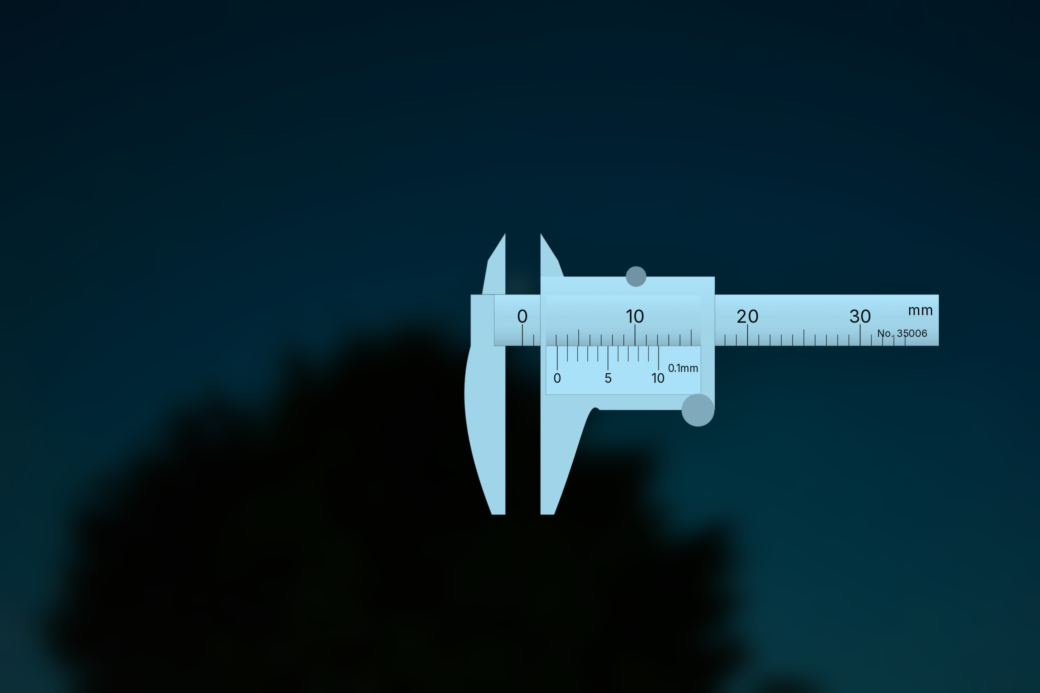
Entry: 3.1,mm
